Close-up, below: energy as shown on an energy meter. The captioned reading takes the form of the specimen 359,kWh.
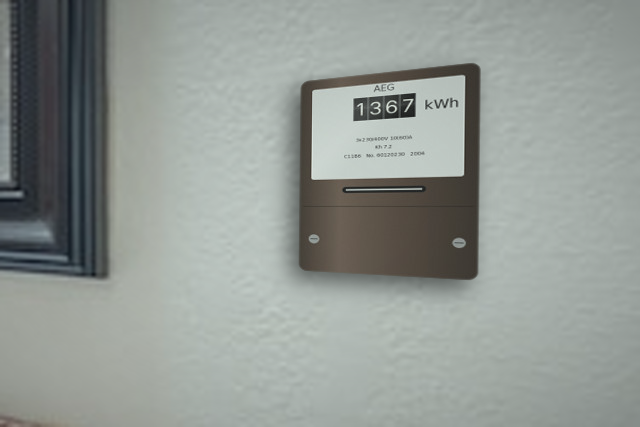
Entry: 1367,kWh
